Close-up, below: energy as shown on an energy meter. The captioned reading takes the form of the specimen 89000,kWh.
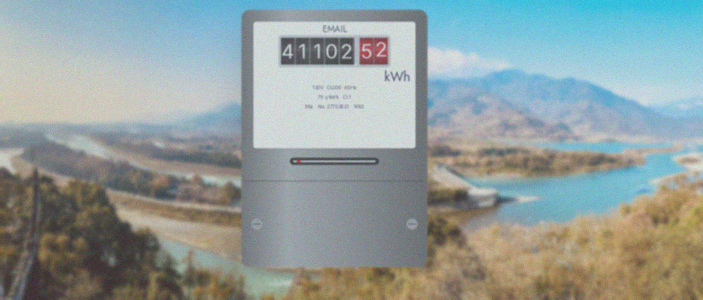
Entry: 41102.52,kWh
